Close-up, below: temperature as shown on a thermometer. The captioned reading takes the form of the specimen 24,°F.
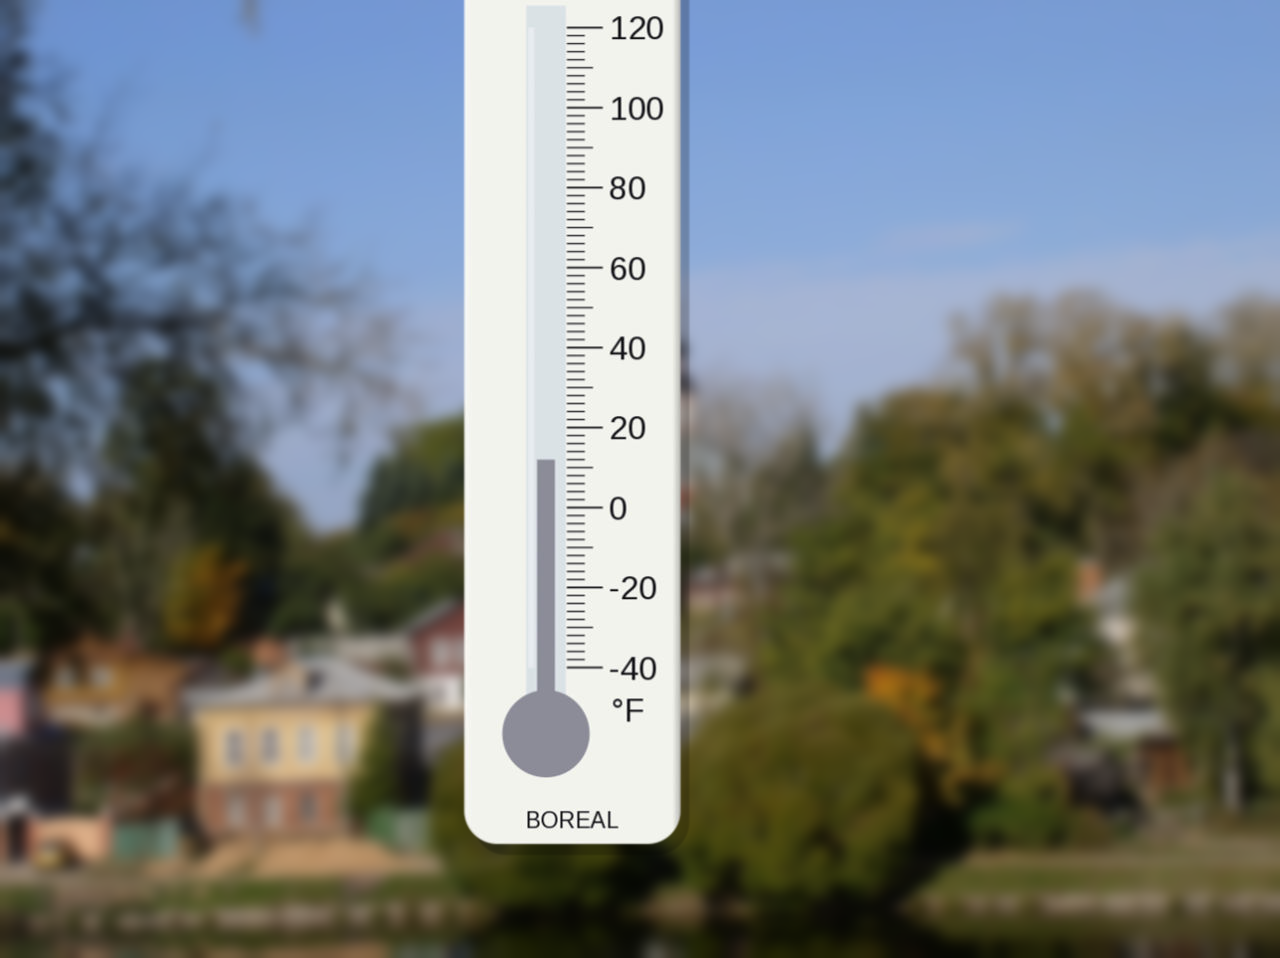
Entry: 12,°F
